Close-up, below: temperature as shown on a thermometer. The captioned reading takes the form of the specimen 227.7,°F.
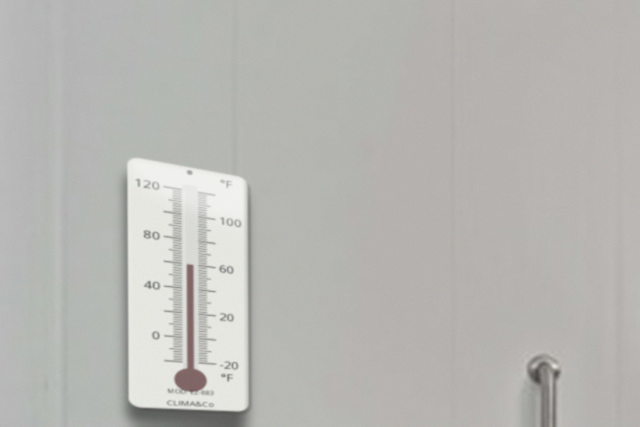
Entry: 60,°F
